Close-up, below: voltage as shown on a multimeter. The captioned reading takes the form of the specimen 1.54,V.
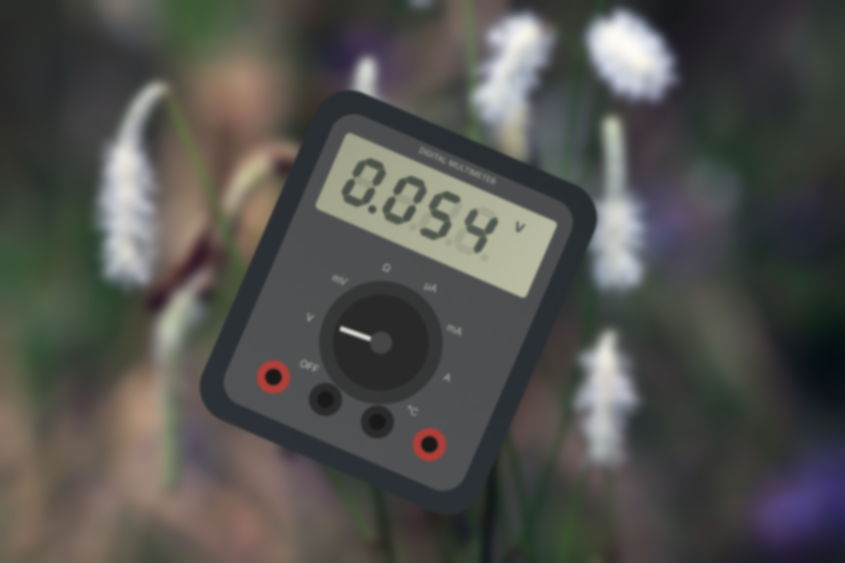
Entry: 0.054,V
